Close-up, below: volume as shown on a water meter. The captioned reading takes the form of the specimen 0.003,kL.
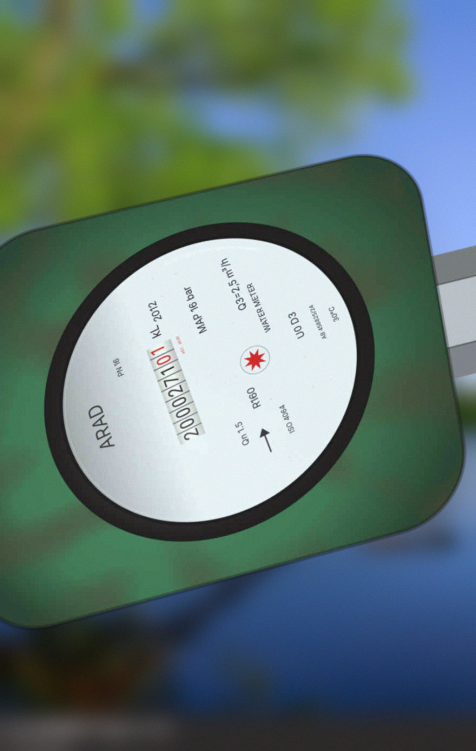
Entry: 2000271.01,kL
